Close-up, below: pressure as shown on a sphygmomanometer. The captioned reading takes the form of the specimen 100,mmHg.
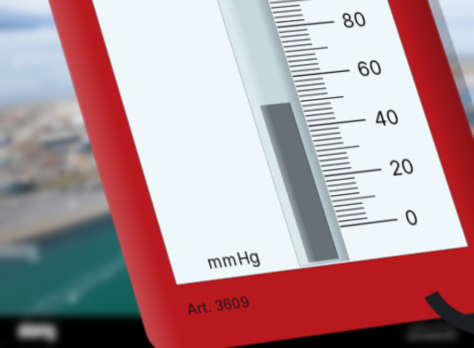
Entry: 50,mmHg
